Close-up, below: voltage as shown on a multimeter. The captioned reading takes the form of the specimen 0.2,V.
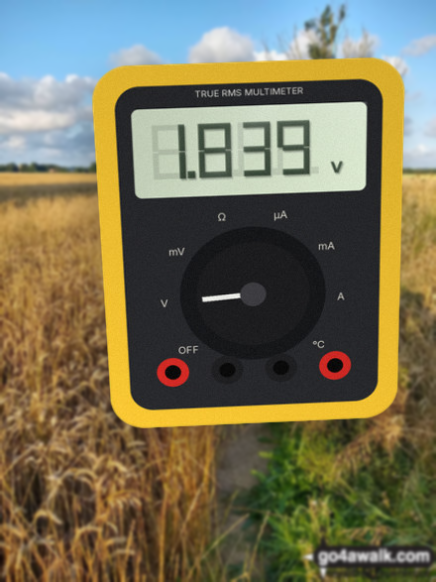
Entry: 1.839,V
